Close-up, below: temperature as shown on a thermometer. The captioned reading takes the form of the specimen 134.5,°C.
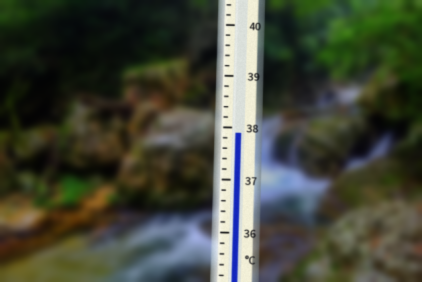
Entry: 37.9,°C
